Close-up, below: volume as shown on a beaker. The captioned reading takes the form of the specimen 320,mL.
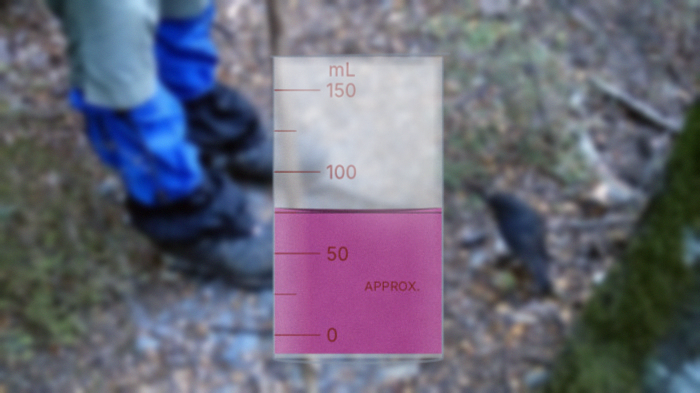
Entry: 75,mL
